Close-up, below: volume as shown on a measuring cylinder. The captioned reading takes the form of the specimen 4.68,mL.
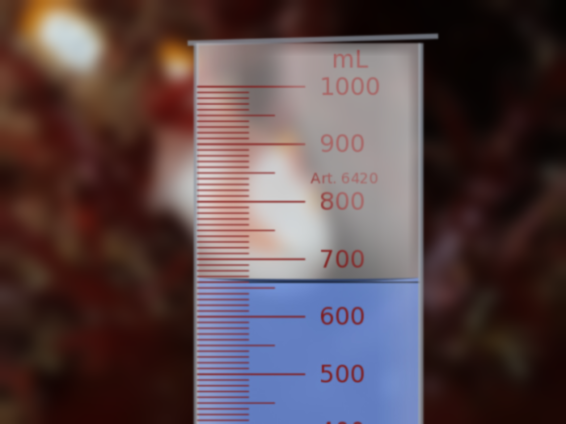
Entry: 660,mL
